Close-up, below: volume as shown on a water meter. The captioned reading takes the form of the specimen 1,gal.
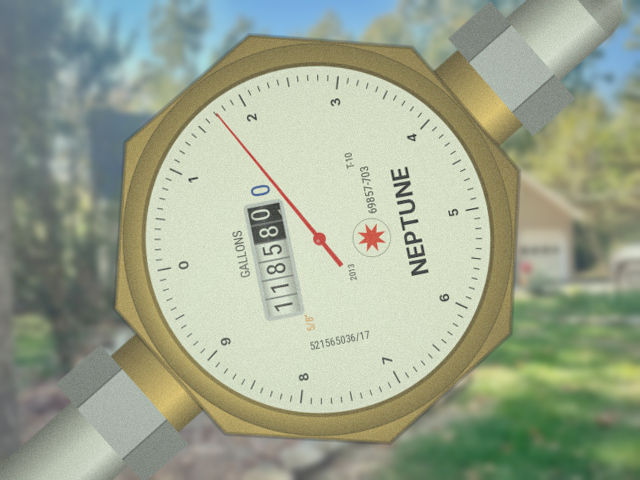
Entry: 1185801.7,gal
